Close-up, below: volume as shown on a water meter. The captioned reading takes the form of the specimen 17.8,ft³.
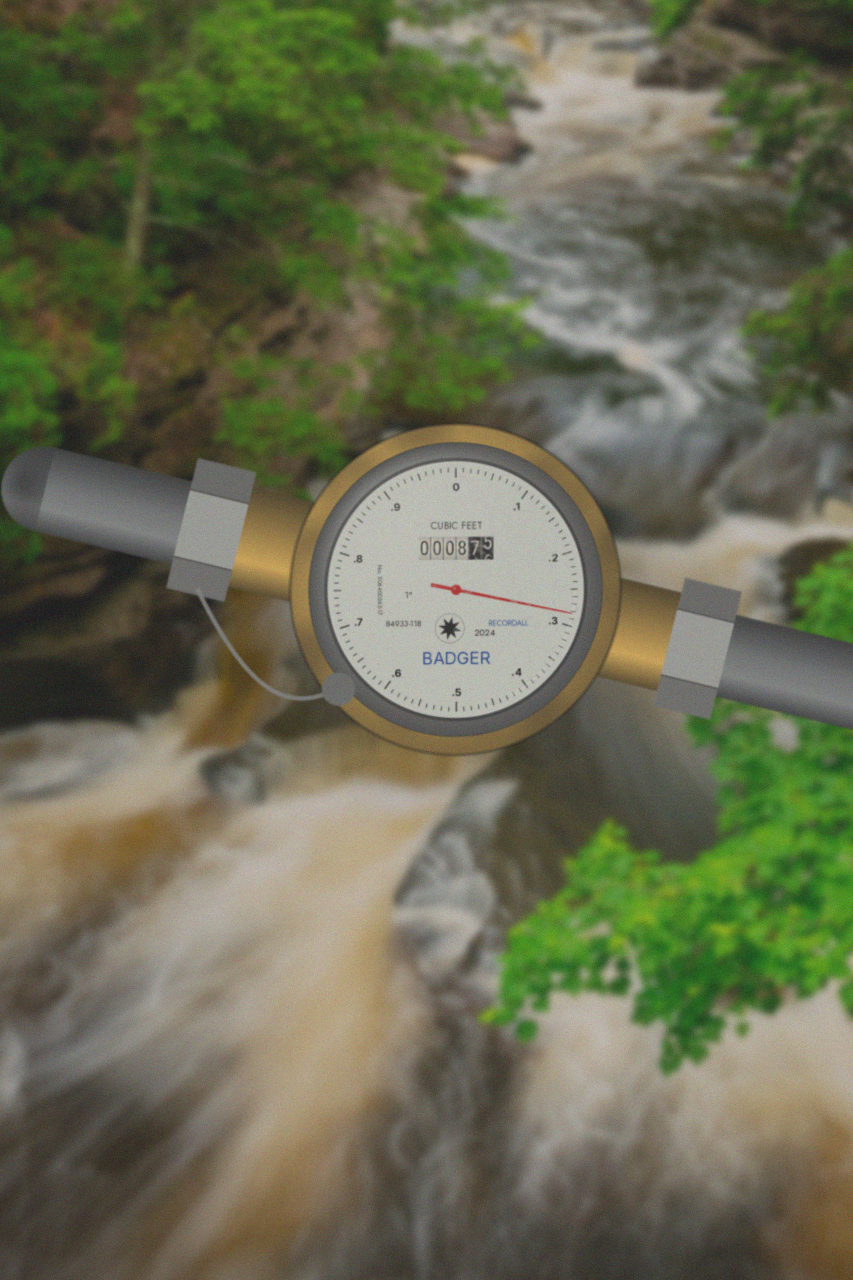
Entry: 875.28,ft³
